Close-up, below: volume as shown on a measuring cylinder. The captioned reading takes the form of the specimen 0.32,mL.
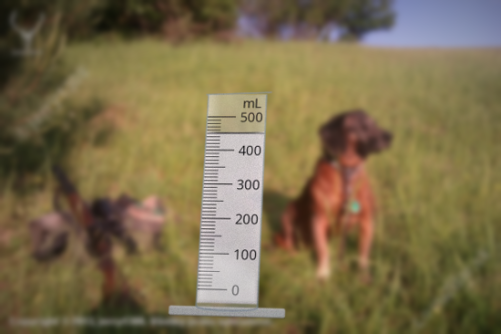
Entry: 450,mL
